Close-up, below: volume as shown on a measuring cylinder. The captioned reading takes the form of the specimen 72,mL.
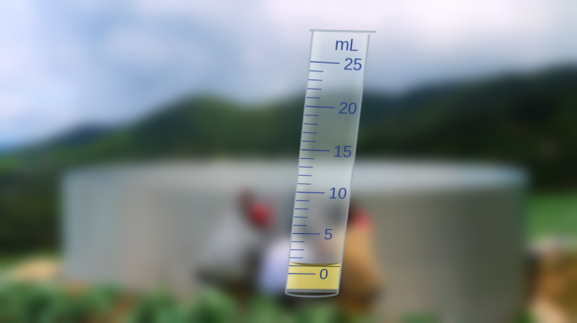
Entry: 1,mL
